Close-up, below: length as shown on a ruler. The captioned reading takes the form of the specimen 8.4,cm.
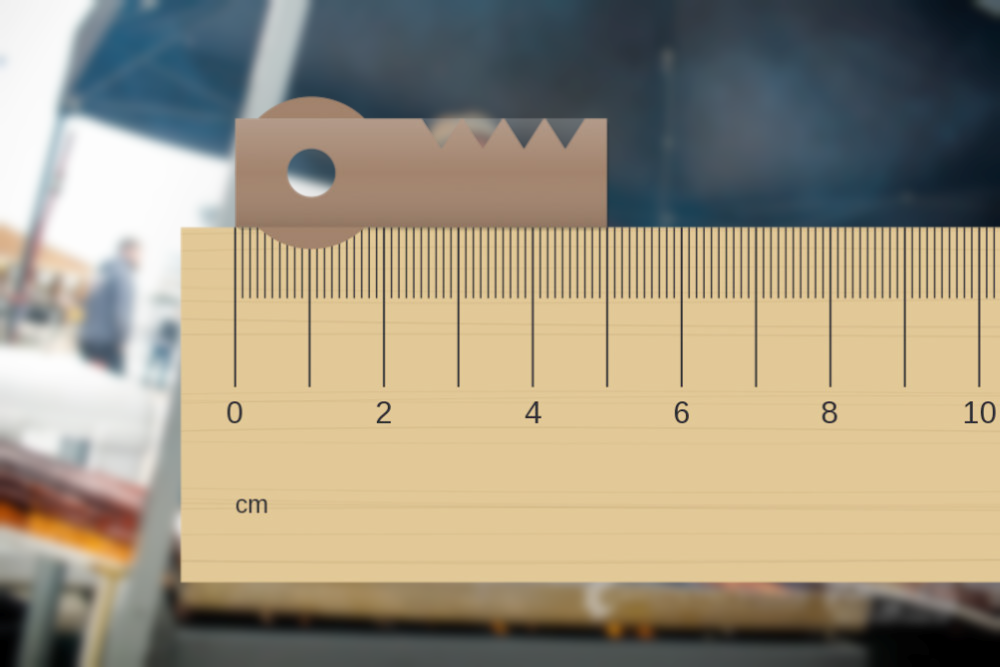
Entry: 5,cm
